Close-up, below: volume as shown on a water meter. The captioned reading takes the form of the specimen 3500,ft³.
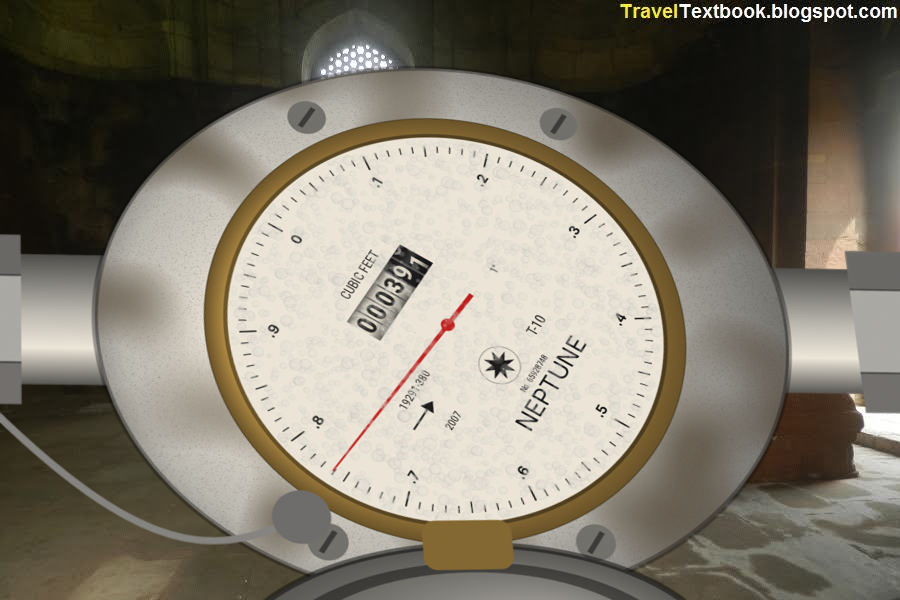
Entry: 390.76,ft³
